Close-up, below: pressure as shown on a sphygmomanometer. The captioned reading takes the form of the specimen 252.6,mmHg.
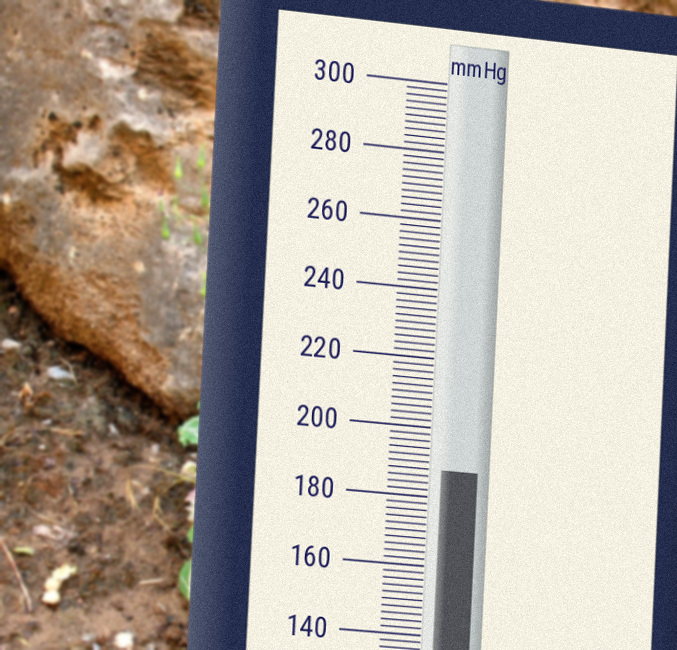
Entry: 188,mmHg
